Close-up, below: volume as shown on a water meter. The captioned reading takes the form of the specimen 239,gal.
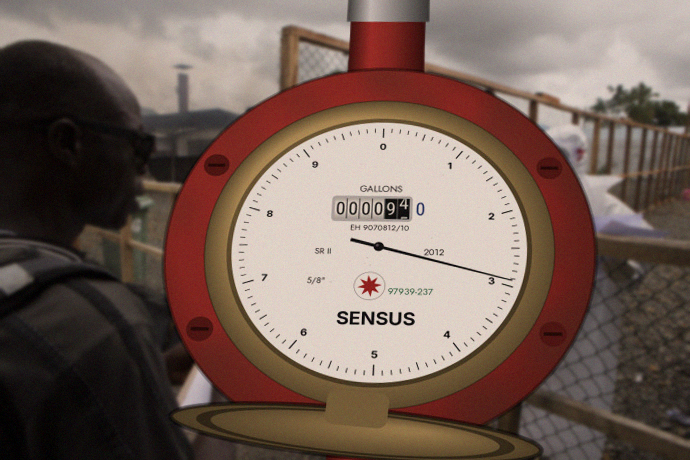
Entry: 942.9,gal
